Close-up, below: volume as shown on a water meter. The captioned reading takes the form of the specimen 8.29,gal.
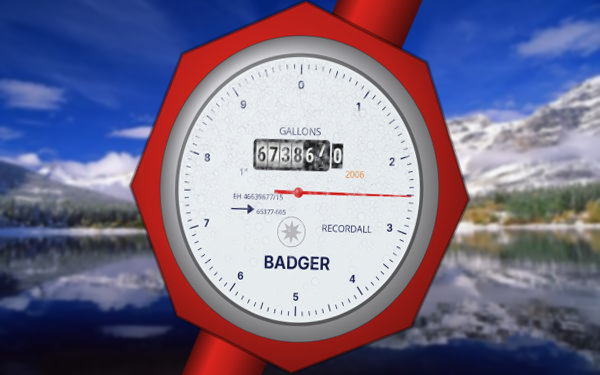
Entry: 6738672.5,gal
